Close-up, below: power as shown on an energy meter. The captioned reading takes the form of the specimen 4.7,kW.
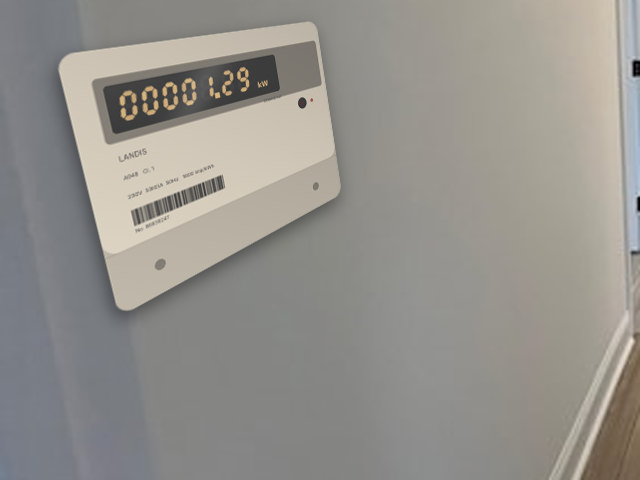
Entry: 1.29,kW
